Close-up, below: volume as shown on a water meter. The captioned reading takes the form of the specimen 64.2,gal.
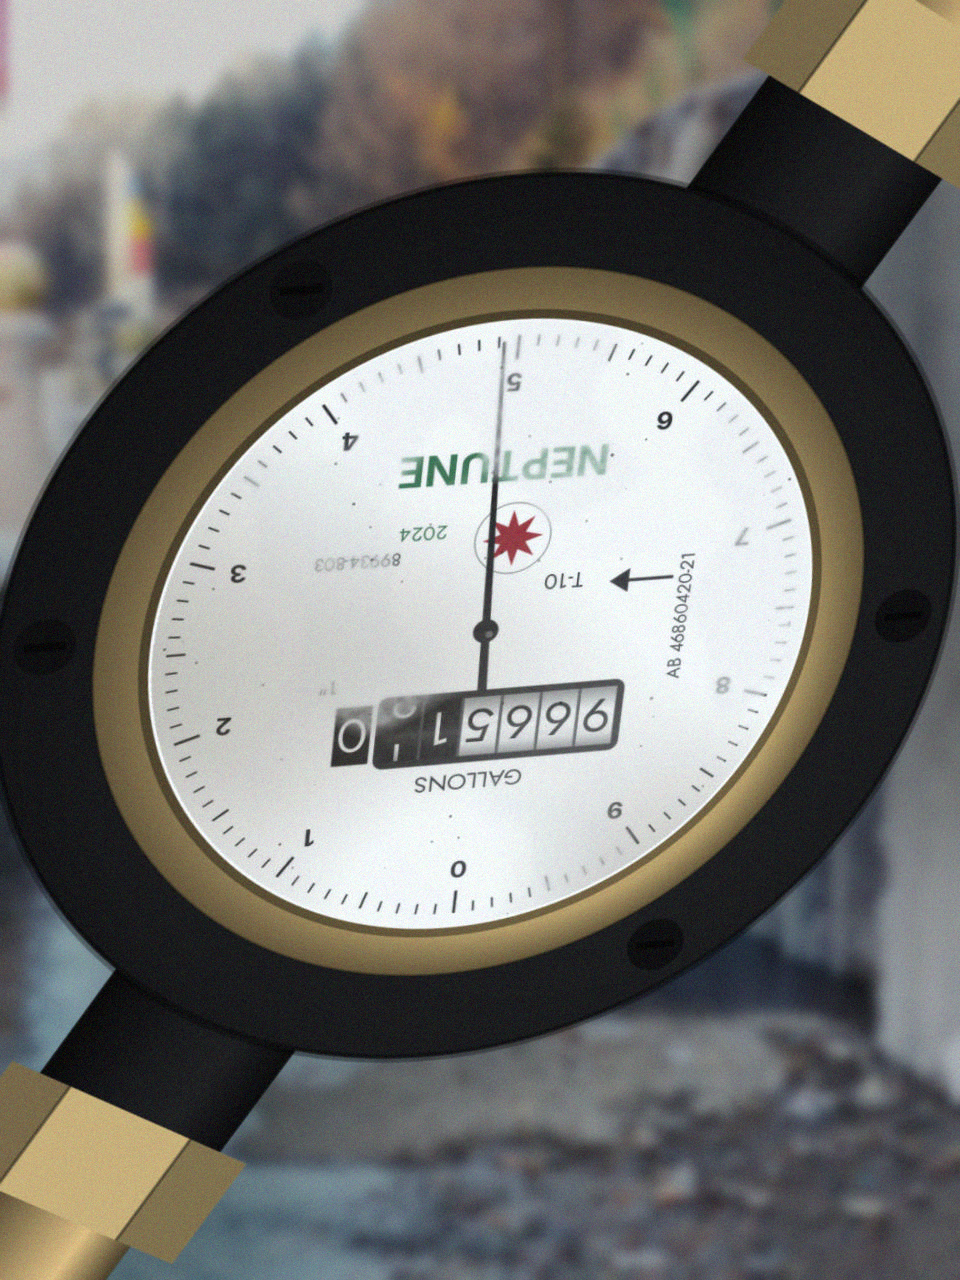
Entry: 9665114.9,gal
